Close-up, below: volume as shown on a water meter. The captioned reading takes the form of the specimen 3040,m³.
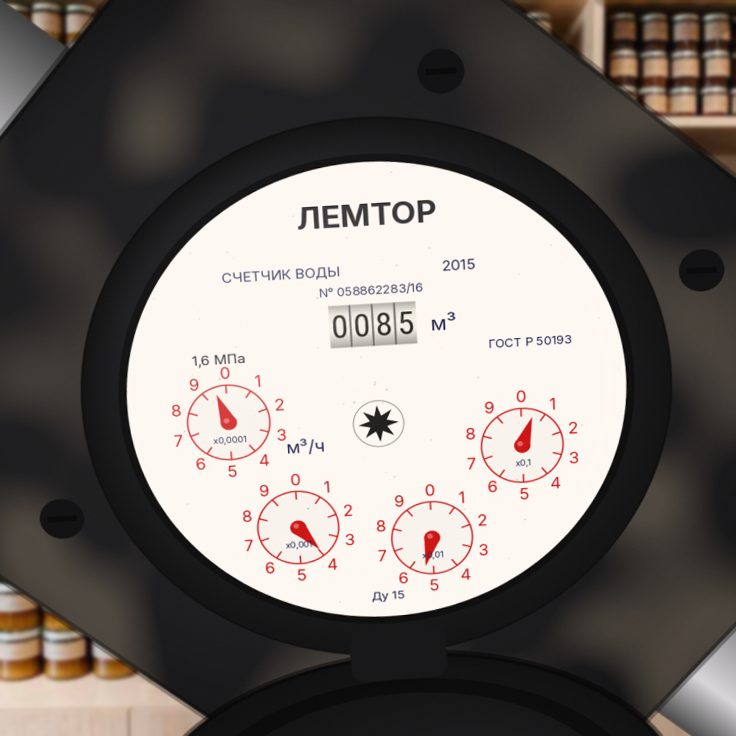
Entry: 85.0539,m³
